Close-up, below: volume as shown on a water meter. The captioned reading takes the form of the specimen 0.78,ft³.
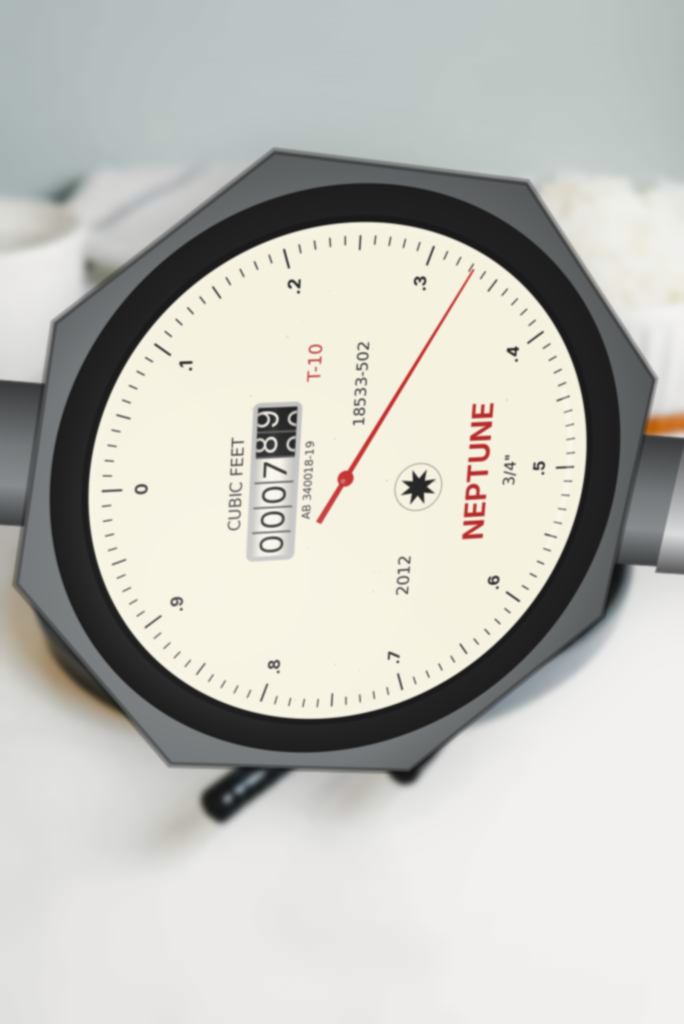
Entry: 789.33,ft³
